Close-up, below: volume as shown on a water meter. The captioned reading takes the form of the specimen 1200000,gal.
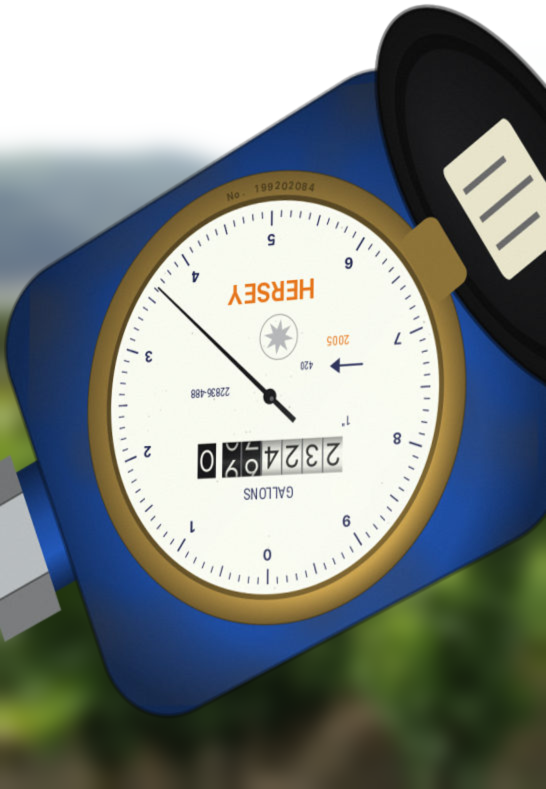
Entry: 2324693.6,gal
